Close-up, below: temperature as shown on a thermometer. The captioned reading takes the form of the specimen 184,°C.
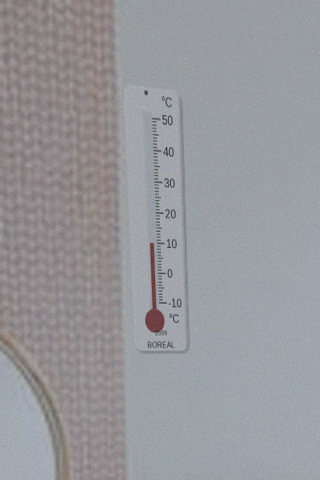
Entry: 10,°C
